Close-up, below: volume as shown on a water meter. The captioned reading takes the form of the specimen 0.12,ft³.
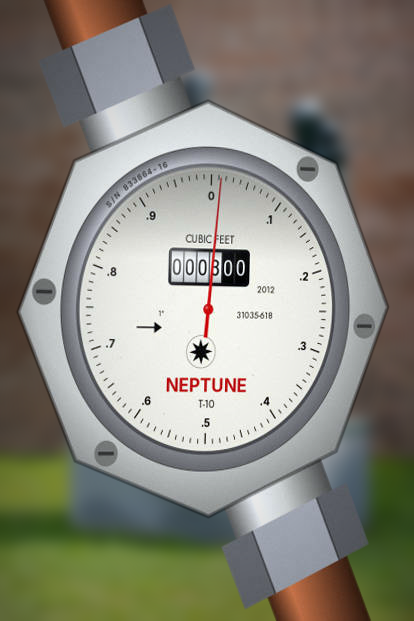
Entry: 300.01,ft³
